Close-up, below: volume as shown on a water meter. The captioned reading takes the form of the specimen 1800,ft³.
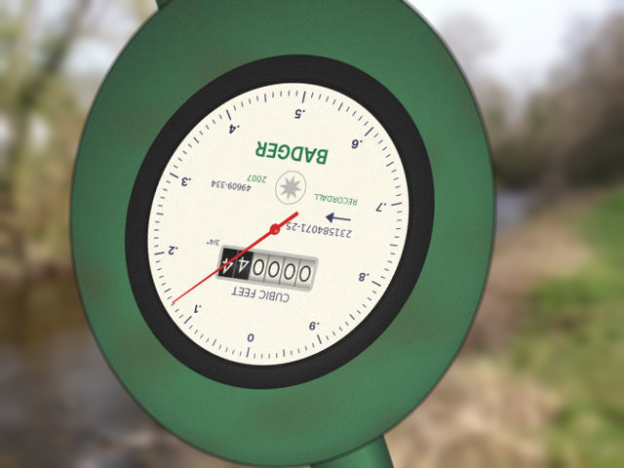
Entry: 44.13,ft³
